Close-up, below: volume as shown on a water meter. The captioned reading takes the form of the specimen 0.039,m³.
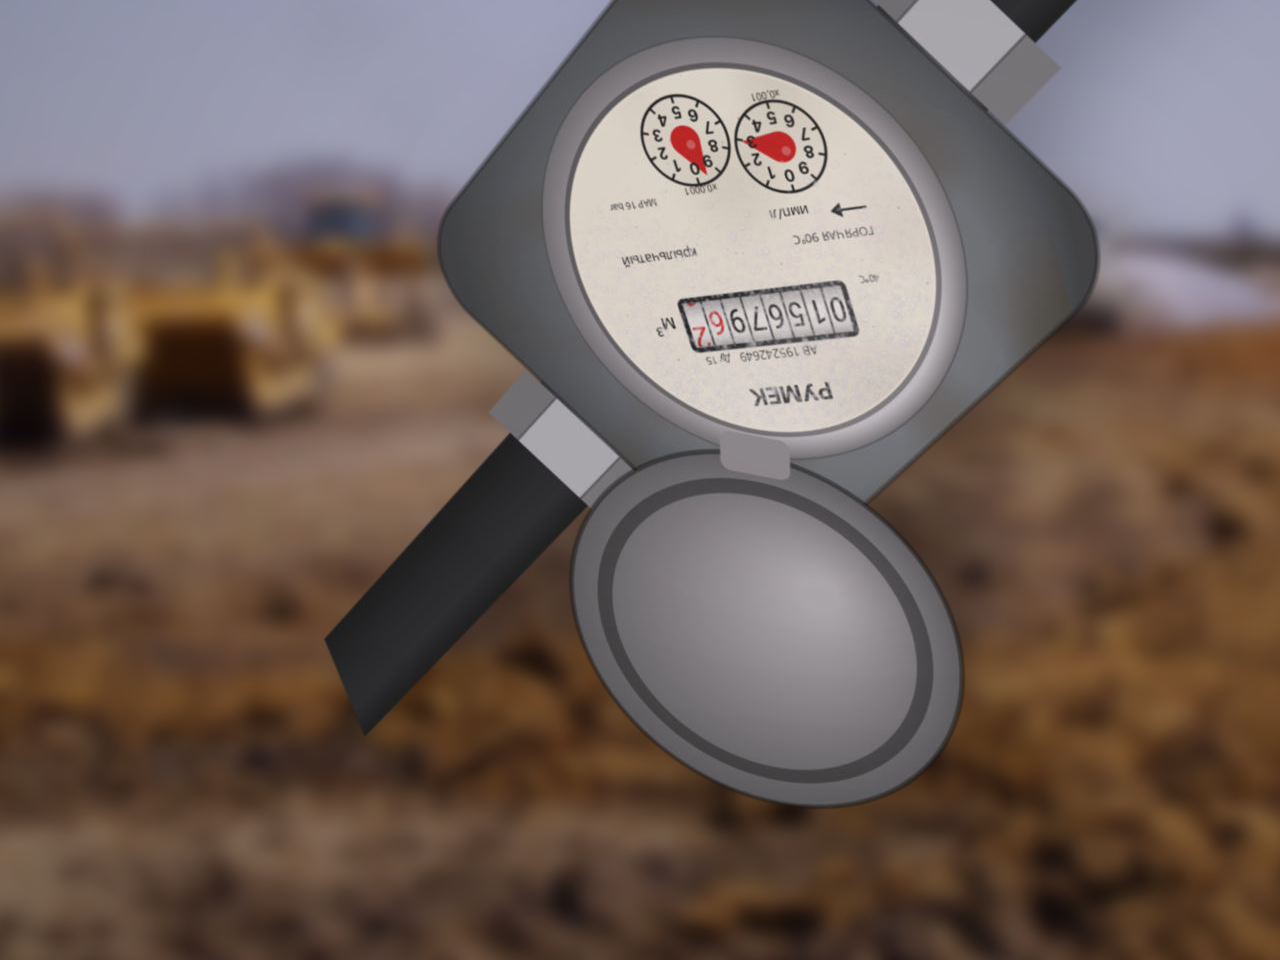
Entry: 15679.6229,m³
